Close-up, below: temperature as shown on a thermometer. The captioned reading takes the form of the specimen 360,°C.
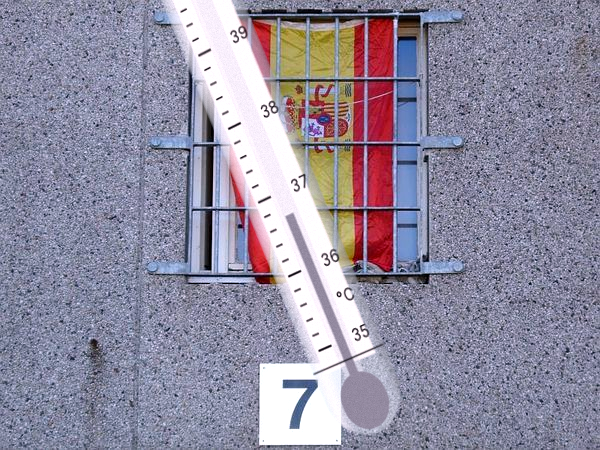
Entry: 36.7,°C
